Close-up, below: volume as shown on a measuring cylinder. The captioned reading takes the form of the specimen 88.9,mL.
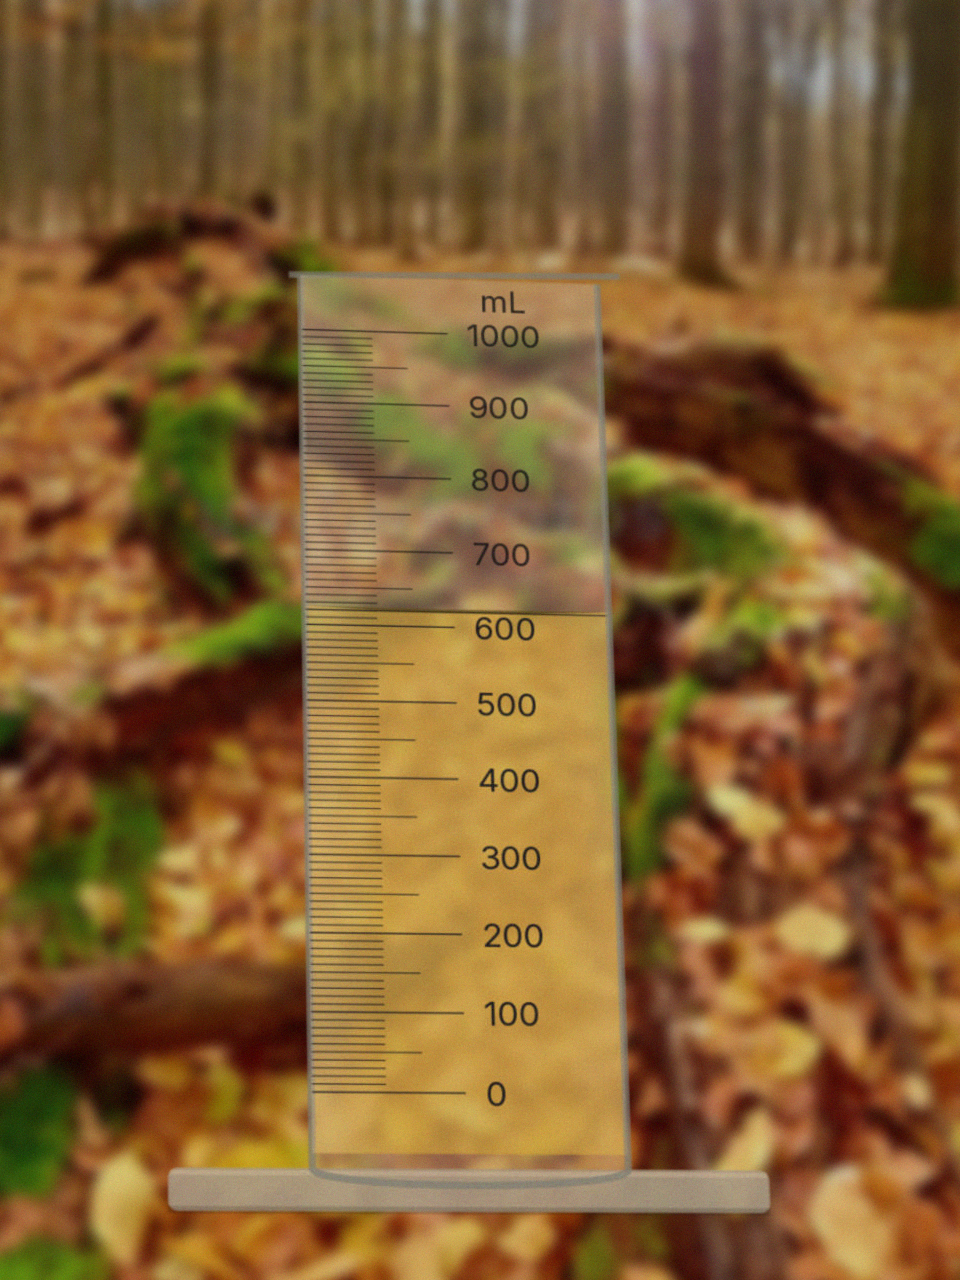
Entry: 620,mL
